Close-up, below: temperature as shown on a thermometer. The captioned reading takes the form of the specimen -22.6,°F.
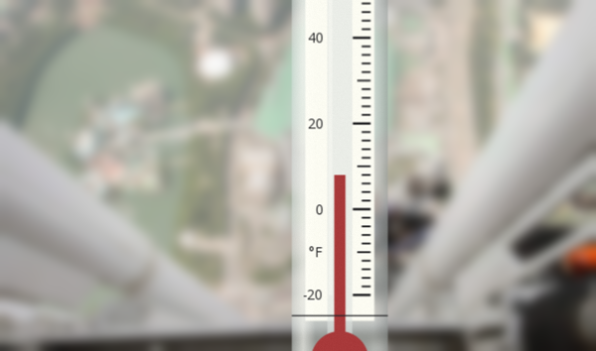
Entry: 8,°F
